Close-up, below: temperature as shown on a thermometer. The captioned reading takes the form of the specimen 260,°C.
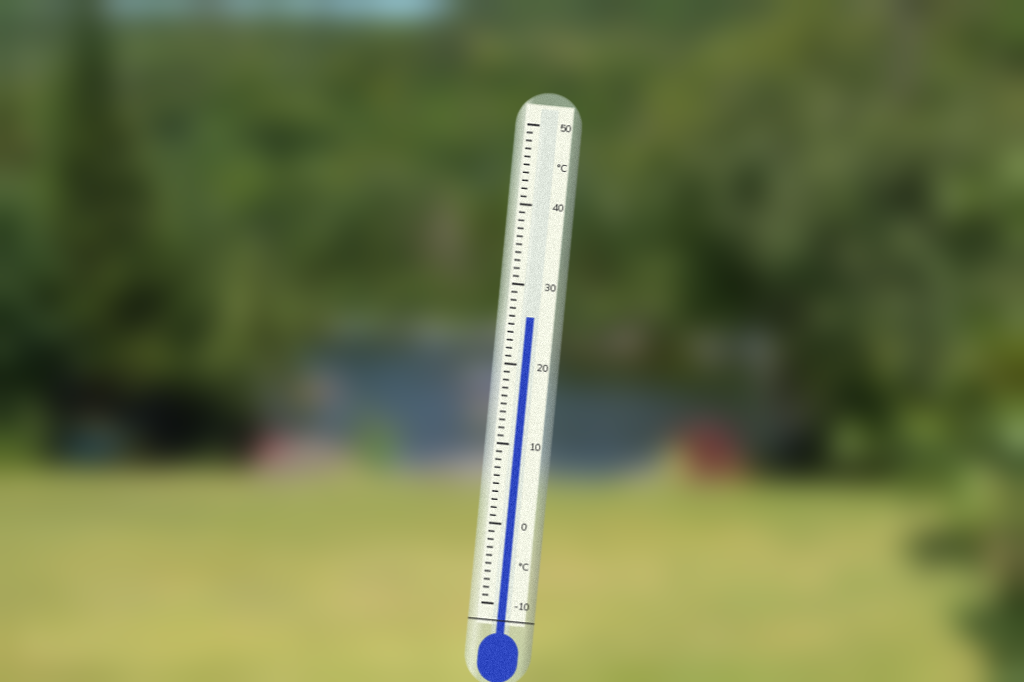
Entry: 26,°C
